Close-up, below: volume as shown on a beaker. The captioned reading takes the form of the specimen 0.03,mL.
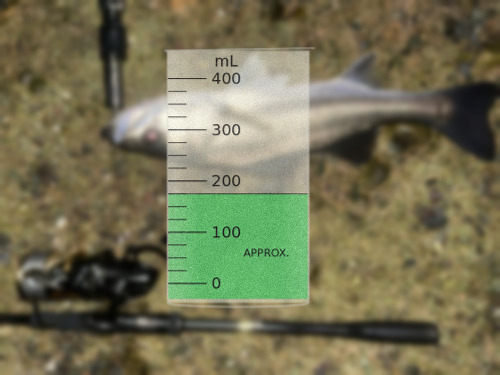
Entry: 175,mL
